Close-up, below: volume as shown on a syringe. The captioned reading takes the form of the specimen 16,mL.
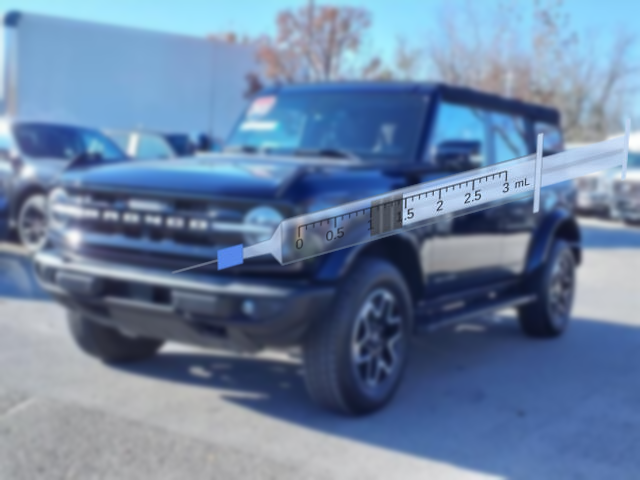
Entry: 1,mL
